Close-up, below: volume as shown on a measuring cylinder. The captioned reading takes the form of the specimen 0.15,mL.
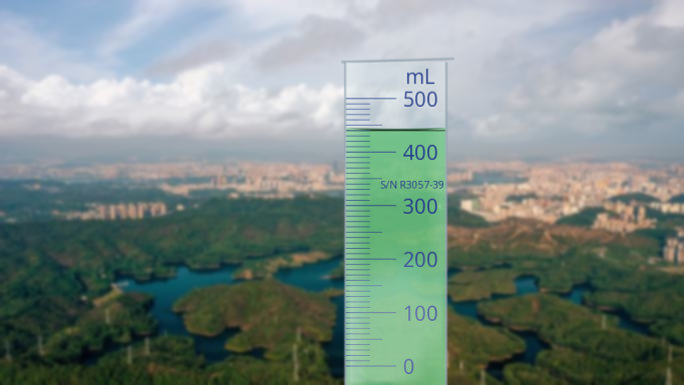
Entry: 440,mL
